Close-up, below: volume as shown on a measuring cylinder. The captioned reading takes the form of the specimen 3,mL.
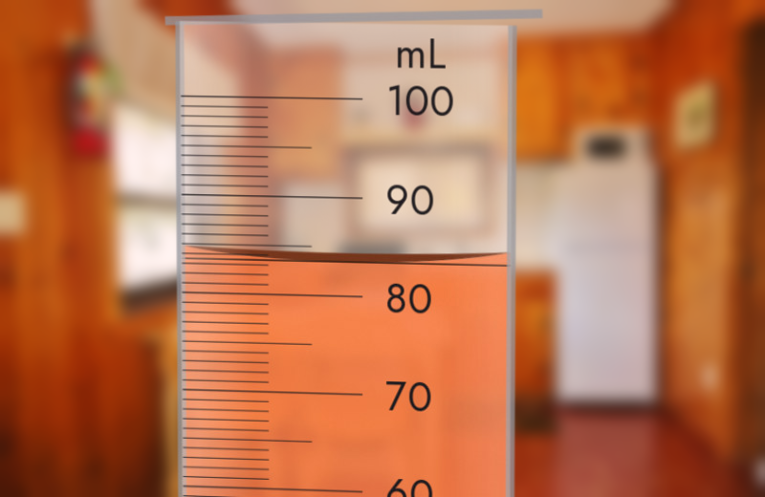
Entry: 83.5,mL
